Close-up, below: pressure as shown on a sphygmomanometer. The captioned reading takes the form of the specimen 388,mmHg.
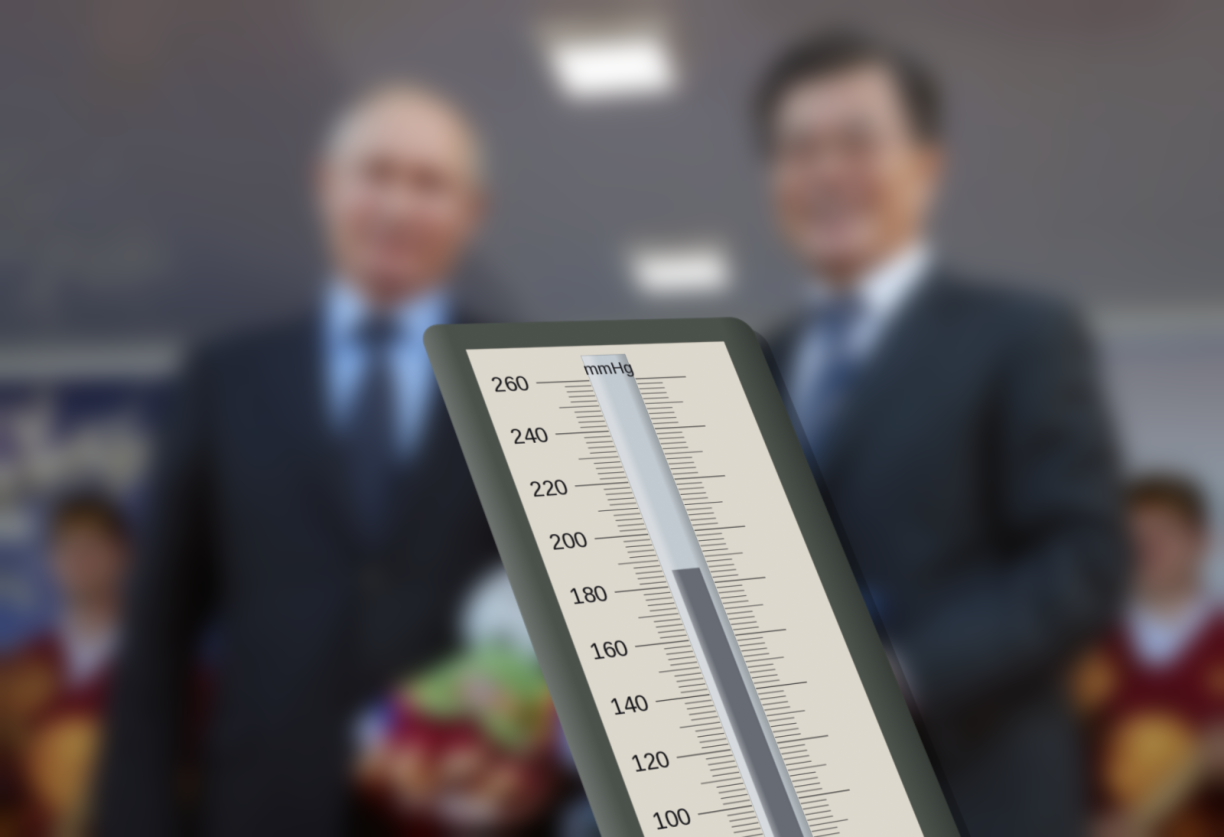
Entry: 186,mmHg
